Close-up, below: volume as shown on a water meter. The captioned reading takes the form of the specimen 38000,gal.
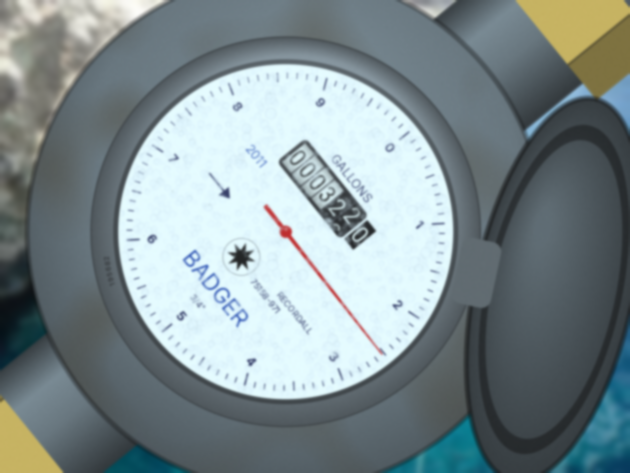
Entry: 3222.5,gal
